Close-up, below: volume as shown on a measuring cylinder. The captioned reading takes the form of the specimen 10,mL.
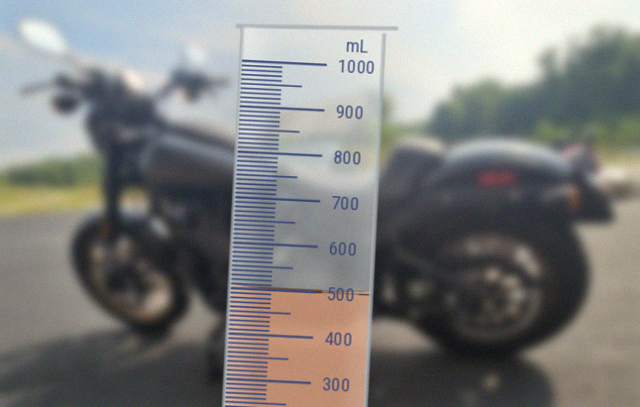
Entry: 500,mL
